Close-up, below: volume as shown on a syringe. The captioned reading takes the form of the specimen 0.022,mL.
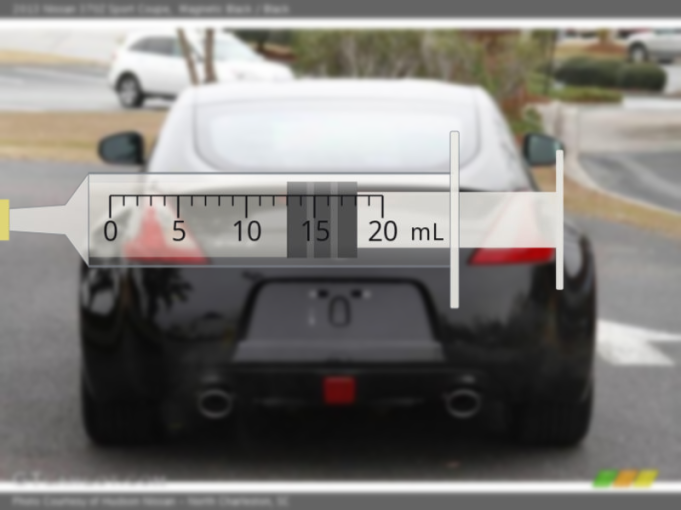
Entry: 13,mL
